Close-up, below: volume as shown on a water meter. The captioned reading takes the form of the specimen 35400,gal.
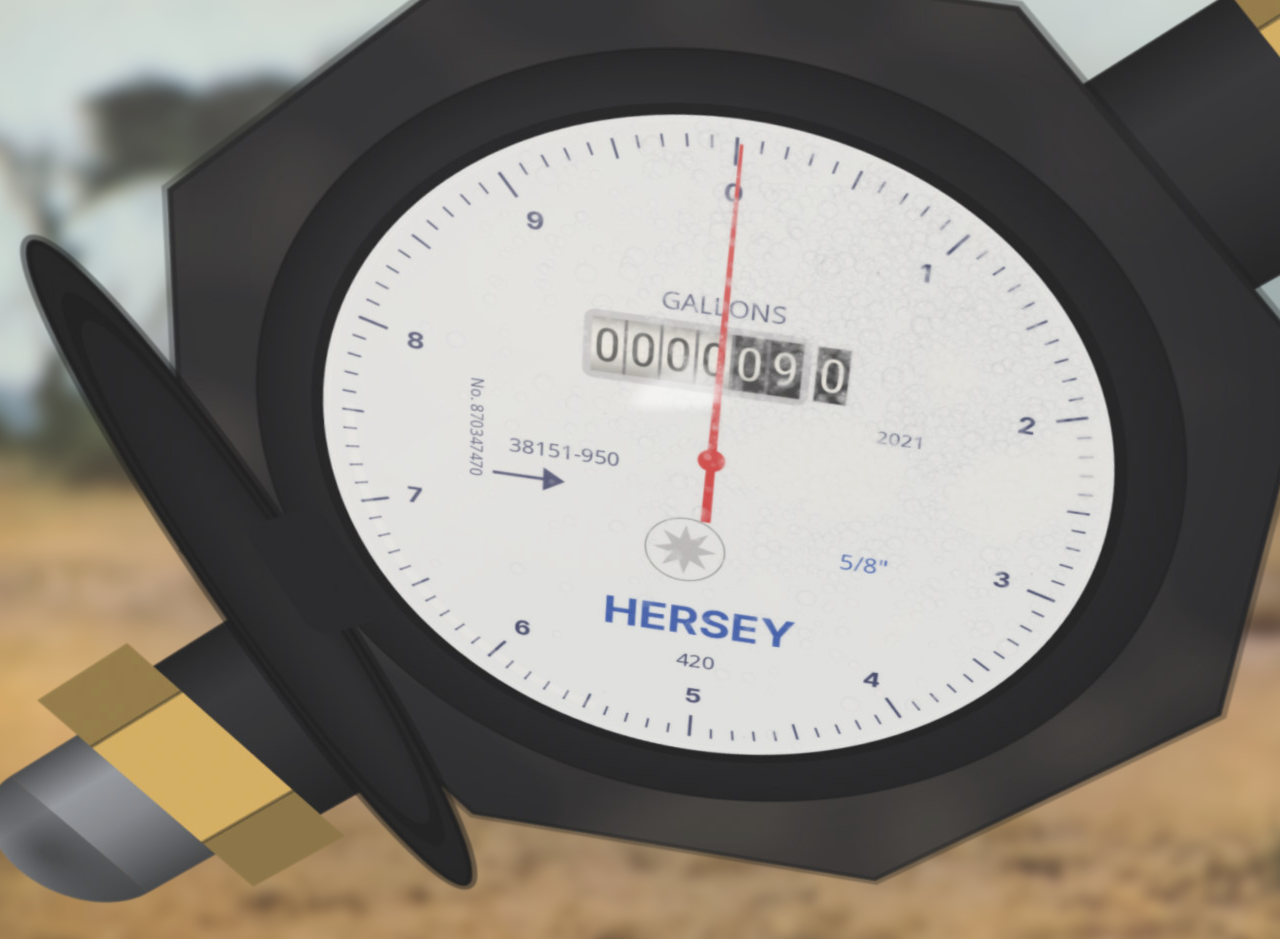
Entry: 90.0,gal
